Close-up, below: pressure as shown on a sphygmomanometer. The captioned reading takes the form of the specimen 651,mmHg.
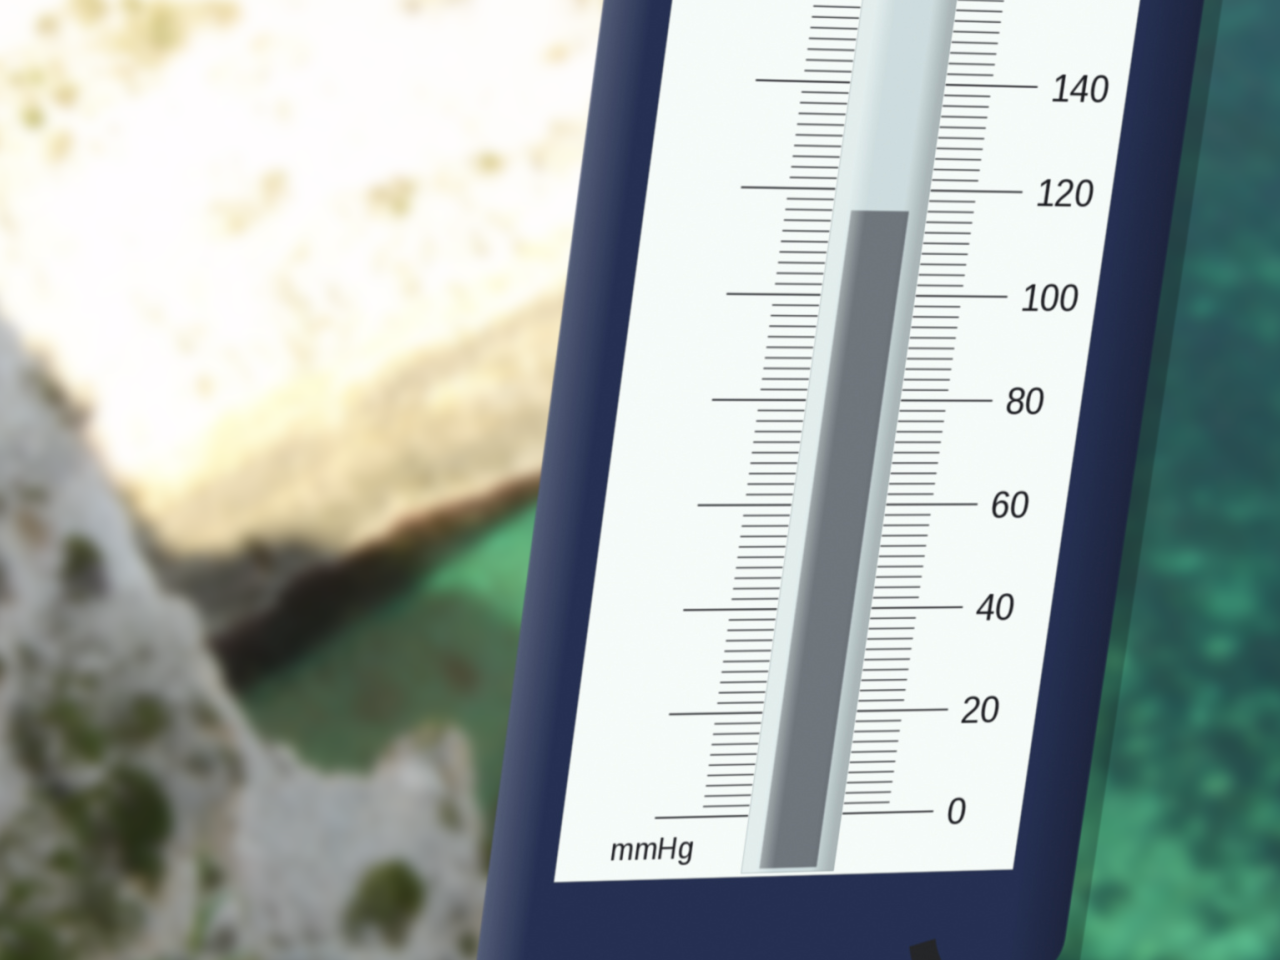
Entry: 116,mmHg
